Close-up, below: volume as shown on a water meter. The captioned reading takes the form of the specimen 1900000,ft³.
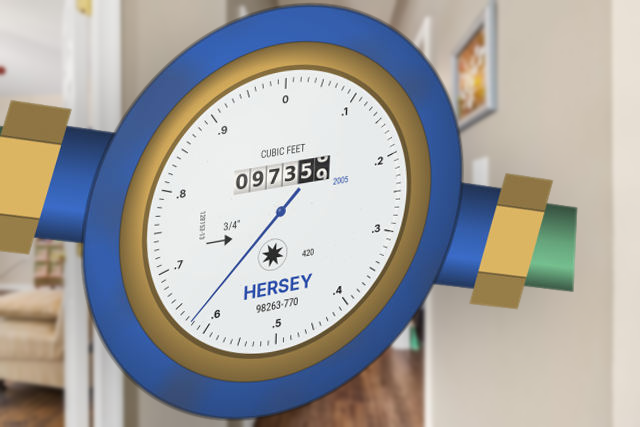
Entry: 97358.62,ft³
